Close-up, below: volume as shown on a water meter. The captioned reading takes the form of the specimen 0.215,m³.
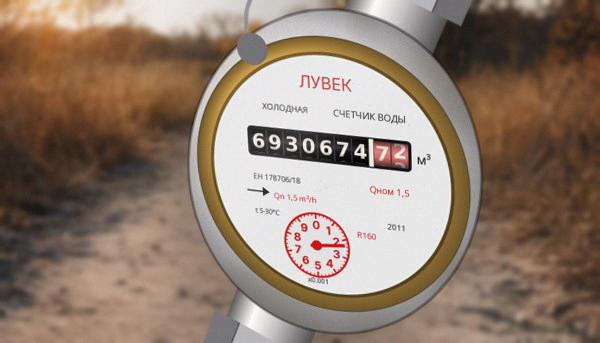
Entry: 6930674.722,m³
